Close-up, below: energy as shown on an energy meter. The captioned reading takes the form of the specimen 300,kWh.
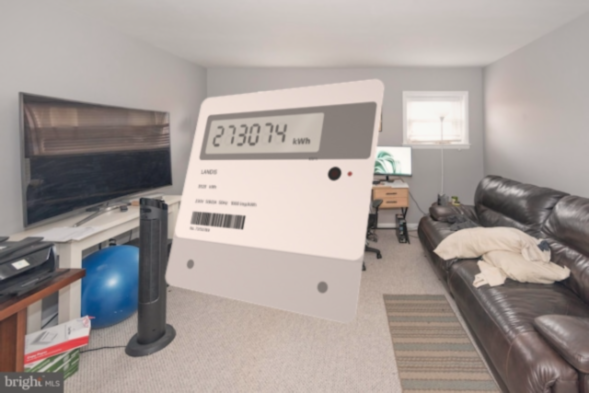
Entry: 273074,kWh
